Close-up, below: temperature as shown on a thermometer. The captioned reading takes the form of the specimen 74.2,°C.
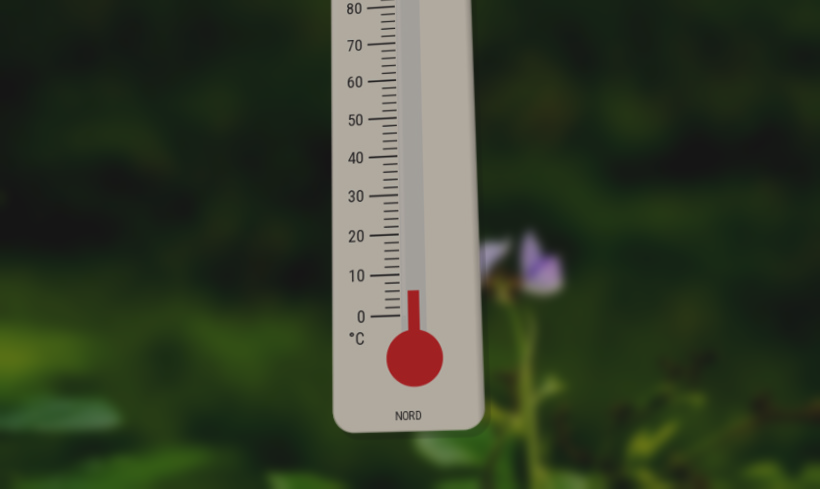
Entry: 6,°C
